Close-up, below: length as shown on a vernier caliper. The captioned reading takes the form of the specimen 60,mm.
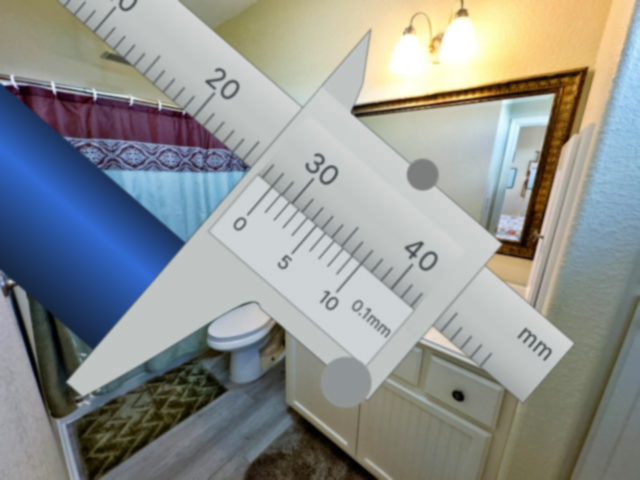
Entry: 28.0,mm
